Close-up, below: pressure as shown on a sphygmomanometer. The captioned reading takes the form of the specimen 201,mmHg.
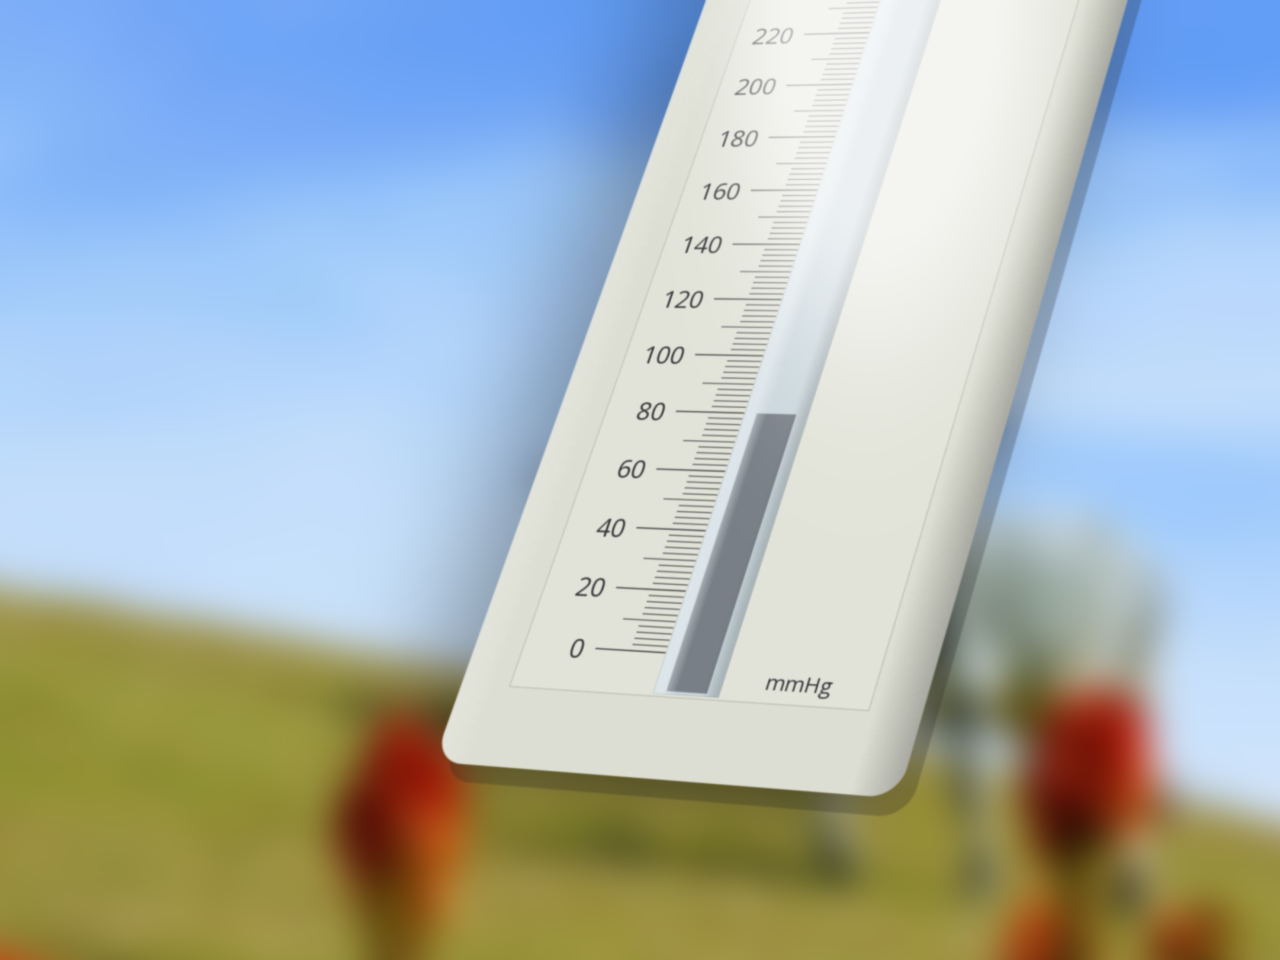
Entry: 80,mmHg
